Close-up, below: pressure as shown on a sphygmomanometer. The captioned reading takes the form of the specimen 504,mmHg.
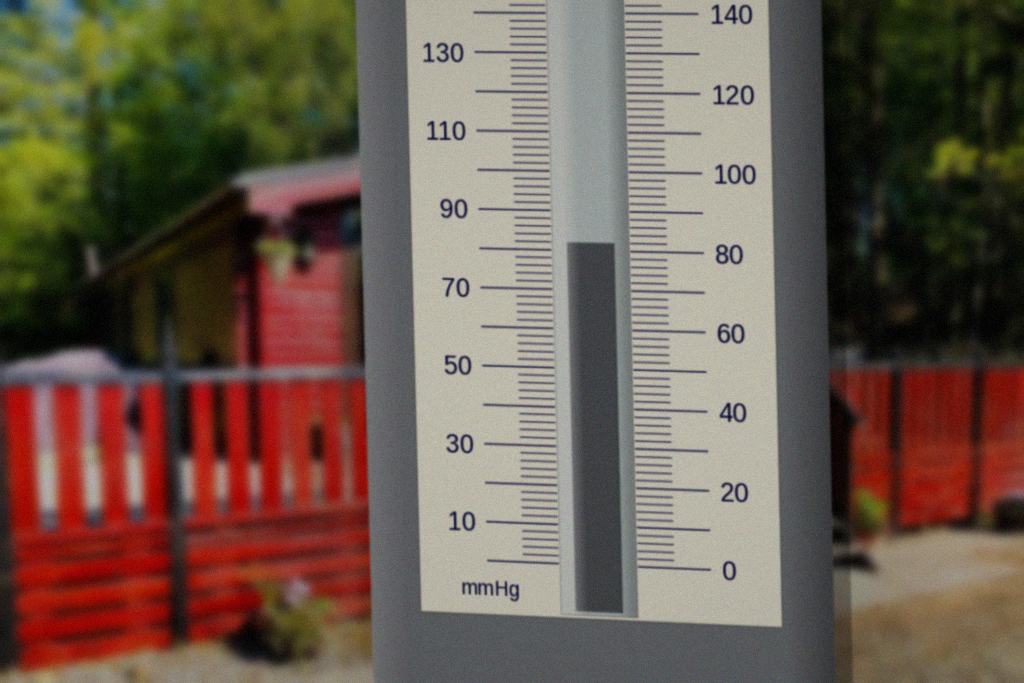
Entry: 82,mmHg
